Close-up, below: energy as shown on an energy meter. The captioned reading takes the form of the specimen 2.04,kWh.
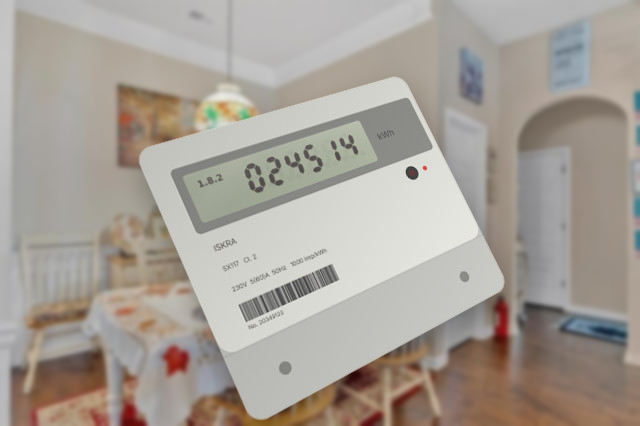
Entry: 24514,kWh
